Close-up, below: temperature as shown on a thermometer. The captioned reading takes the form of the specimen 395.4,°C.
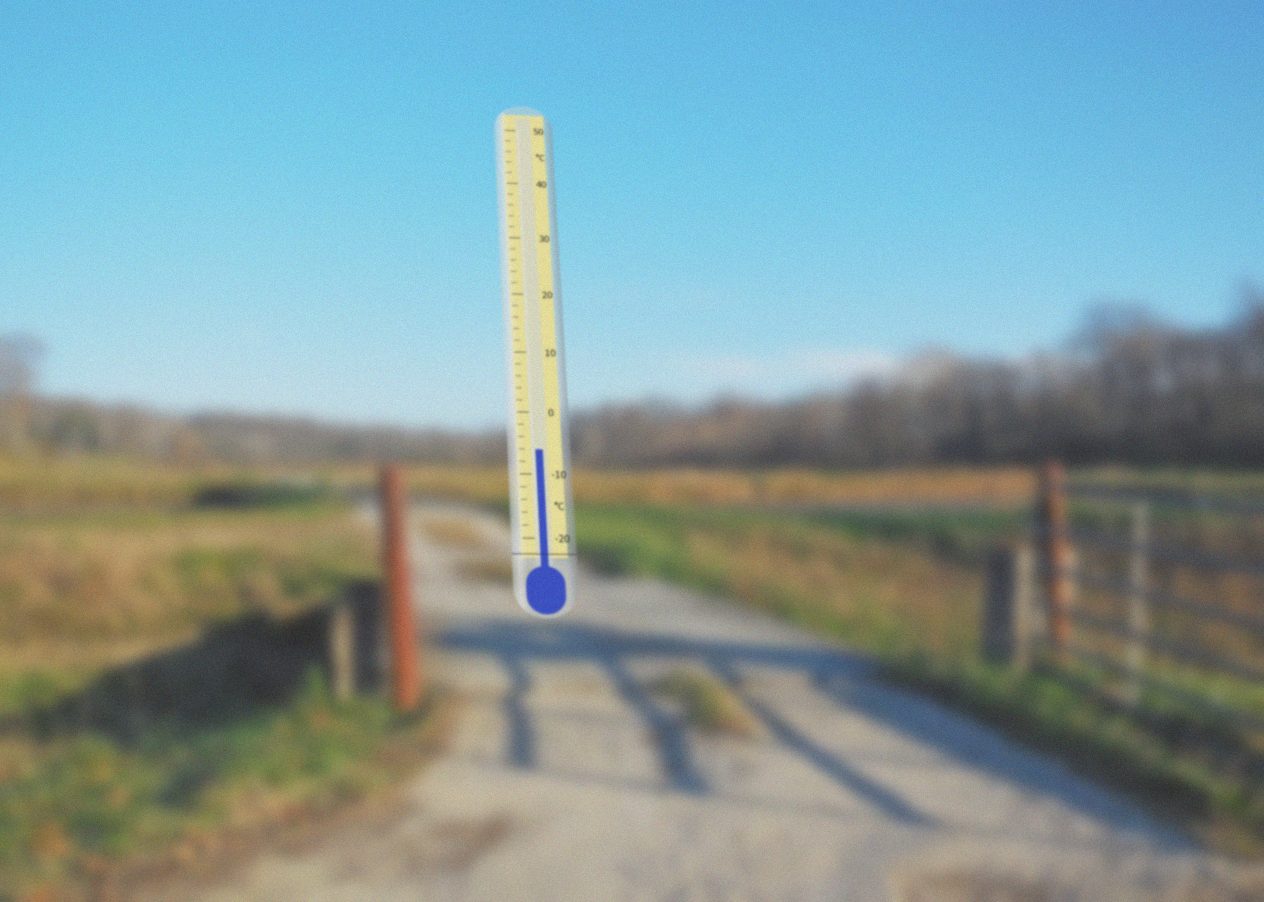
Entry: -6,°C
